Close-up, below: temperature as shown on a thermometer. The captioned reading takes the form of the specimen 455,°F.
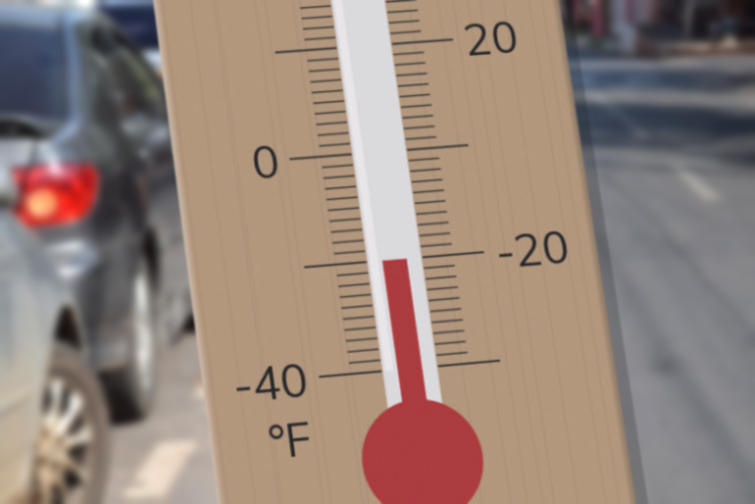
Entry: -20,°F
